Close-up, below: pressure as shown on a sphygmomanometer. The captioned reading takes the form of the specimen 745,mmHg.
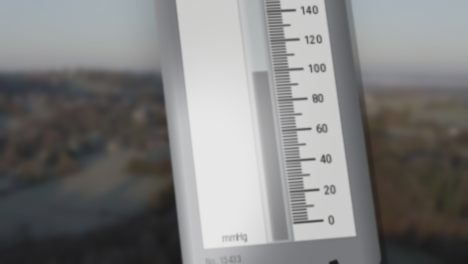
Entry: 100,mmHg
